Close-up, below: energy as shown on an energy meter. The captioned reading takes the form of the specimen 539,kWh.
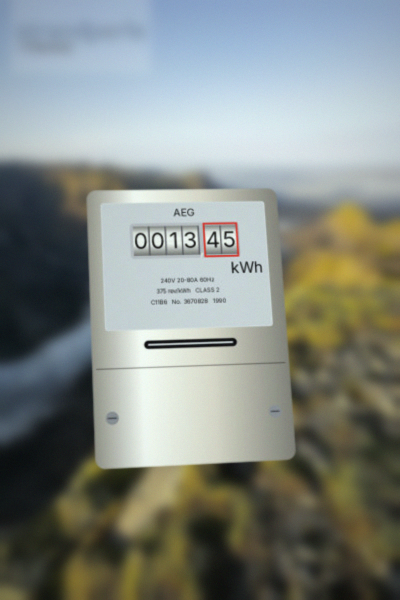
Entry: 13.45,kWh
